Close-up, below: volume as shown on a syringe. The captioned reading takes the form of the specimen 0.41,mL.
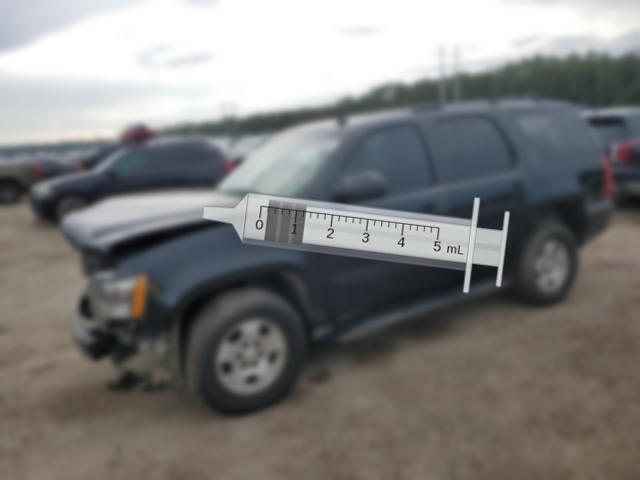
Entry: 0.2,mL
